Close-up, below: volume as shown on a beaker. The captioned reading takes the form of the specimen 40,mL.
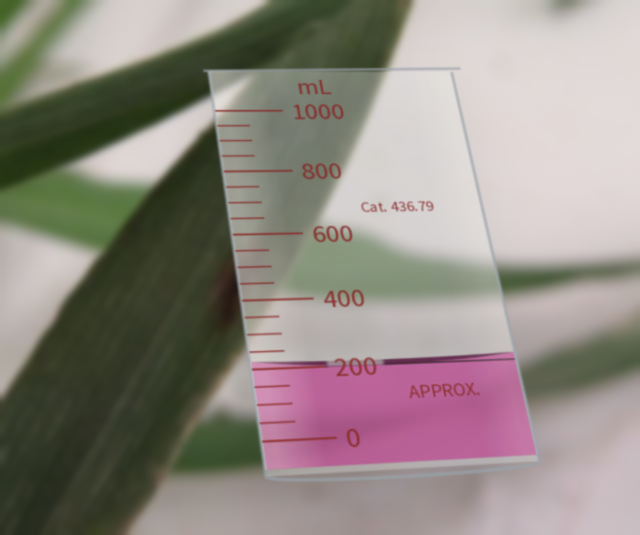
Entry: 200,mL
